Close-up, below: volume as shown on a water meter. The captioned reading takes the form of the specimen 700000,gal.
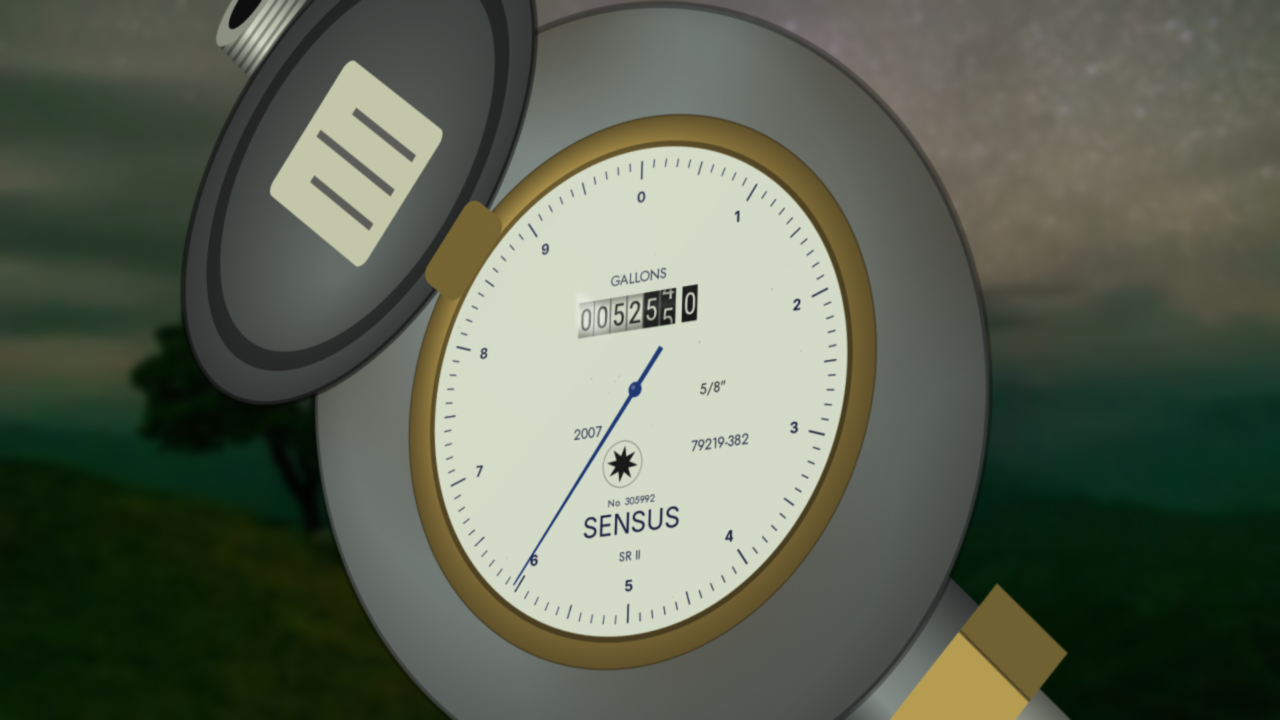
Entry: 52546.0,gal
